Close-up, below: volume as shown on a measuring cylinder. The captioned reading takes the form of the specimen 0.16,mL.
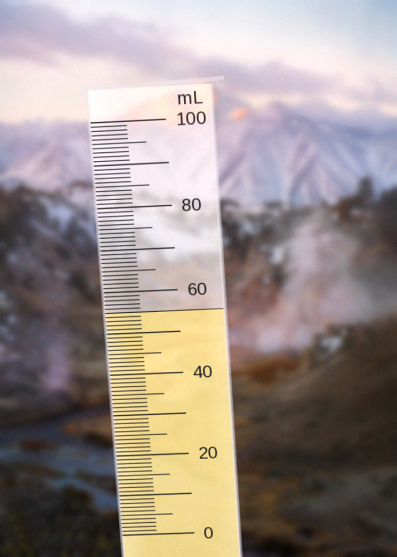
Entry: 55,mL
